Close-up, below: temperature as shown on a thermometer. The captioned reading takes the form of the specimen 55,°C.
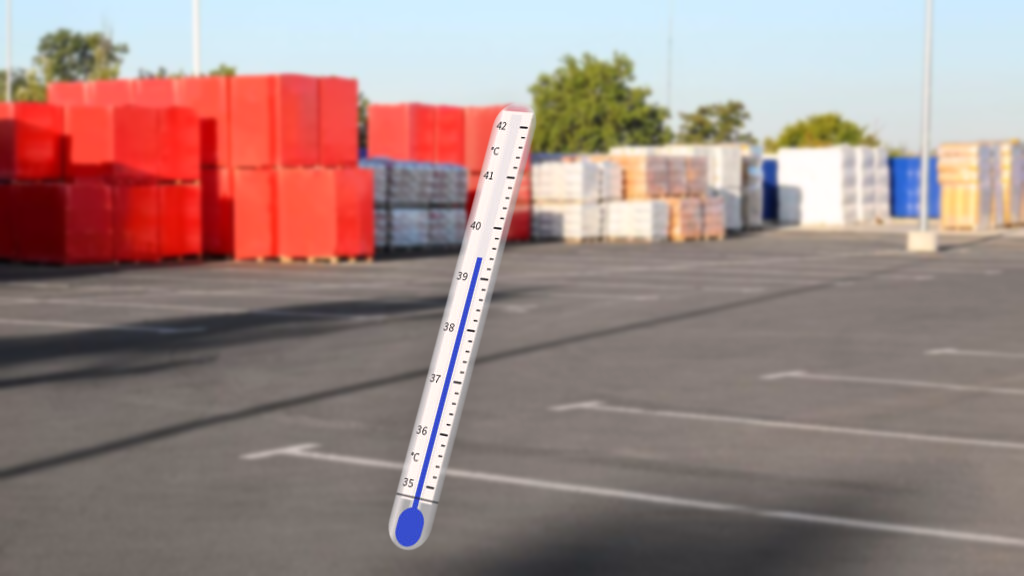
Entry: 39.4,°C
